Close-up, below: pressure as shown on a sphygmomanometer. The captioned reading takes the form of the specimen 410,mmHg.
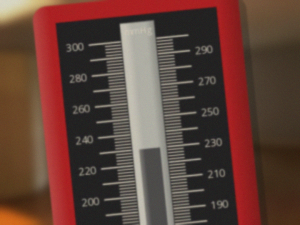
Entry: 230,mmHg
